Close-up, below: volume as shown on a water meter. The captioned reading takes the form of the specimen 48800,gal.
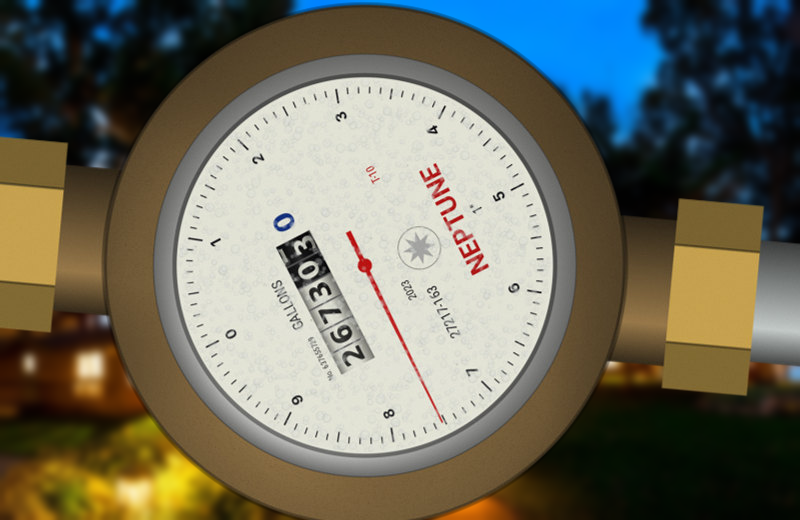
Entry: 2673027.5,gal
